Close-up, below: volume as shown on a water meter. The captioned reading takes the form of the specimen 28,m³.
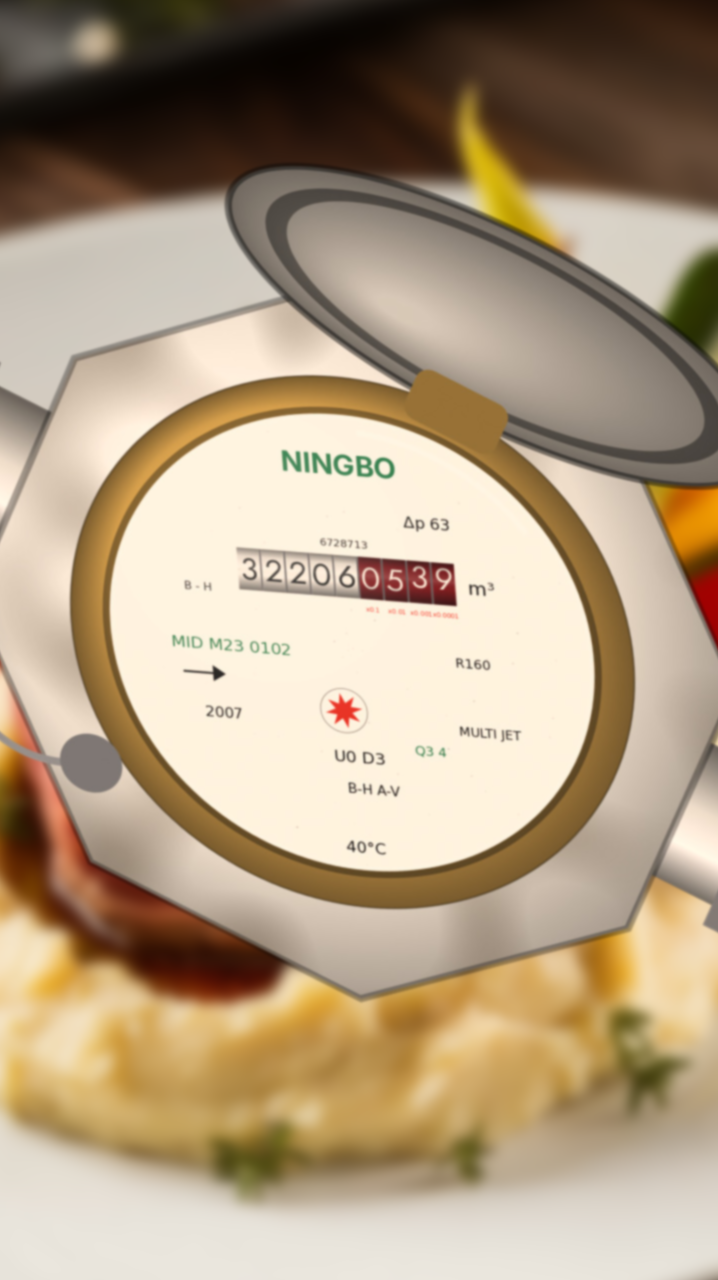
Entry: 32206.0539,m³
